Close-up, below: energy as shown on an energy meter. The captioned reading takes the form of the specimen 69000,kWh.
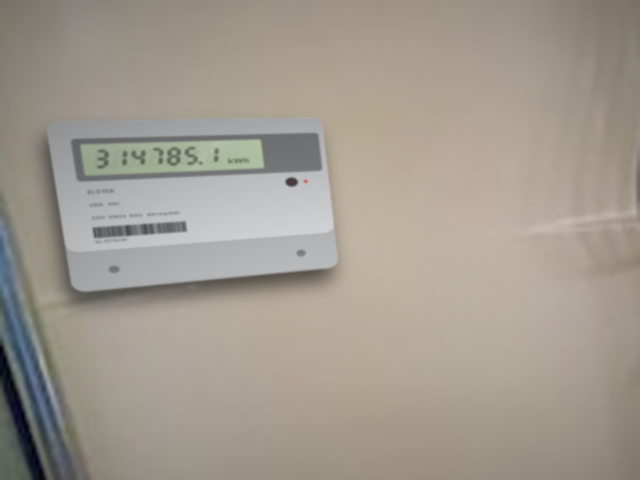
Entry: 314785.1,kWh
